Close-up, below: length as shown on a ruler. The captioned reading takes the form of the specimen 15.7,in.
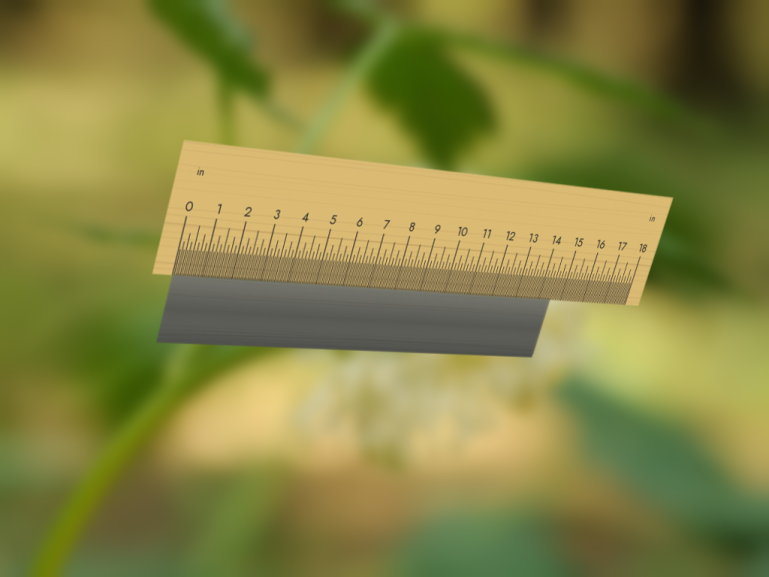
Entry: 14.5,in
